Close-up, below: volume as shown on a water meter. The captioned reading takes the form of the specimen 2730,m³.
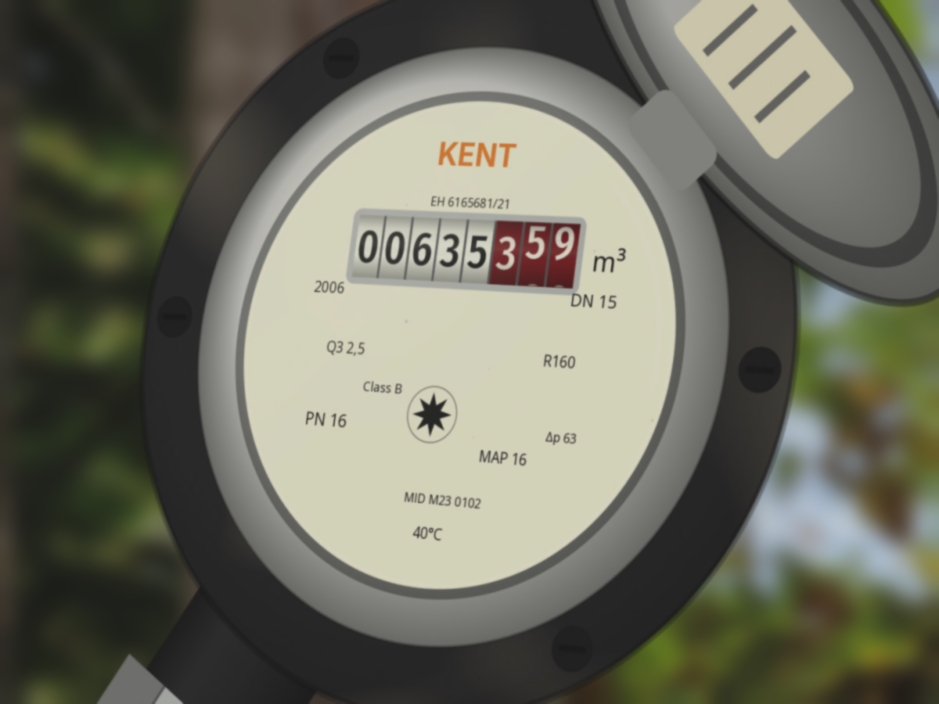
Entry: 635.359,m³
